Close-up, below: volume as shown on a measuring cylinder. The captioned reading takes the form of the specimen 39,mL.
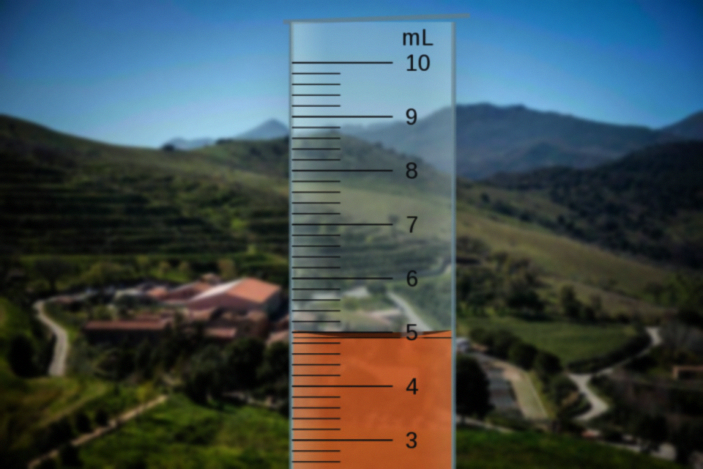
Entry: 4.9,mL
